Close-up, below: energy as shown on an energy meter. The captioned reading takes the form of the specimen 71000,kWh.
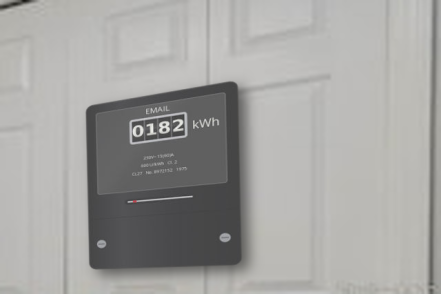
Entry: 182,kWh
